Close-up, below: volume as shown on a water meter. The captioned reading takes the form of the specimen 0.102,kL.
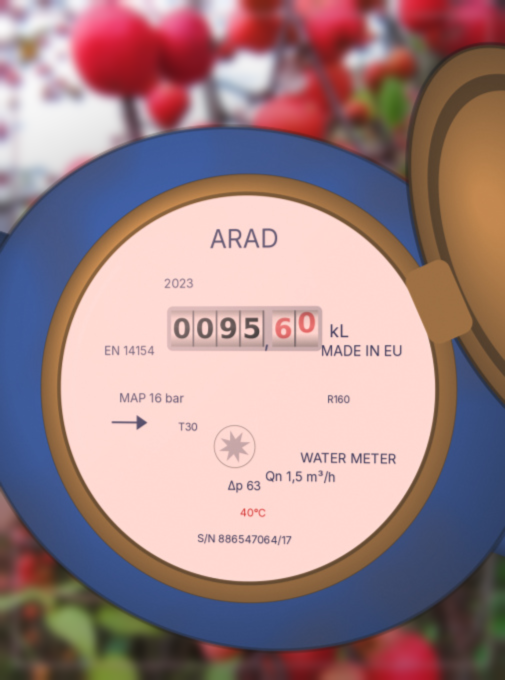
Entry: 95.60,kL
